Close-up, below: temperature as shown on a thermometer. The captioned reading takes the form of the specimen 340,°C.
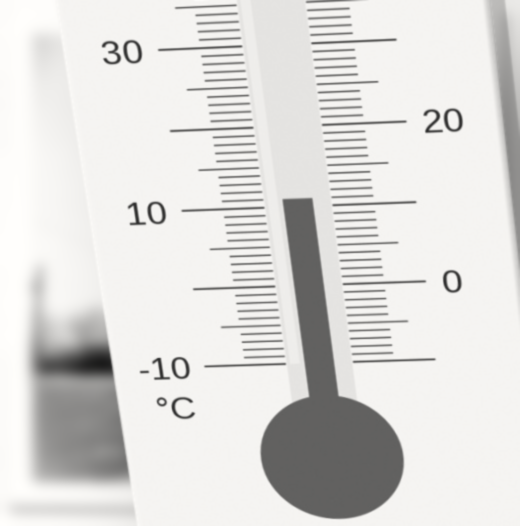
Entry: 11,°C
